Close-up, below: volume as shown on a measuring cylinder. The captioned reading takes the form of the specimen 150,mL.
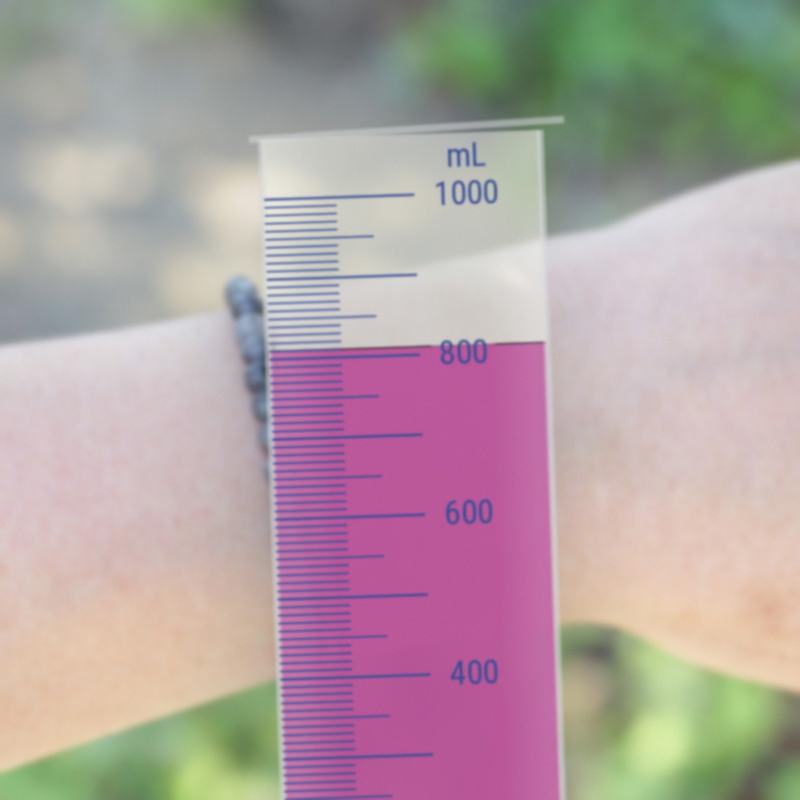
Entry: 810,mL
